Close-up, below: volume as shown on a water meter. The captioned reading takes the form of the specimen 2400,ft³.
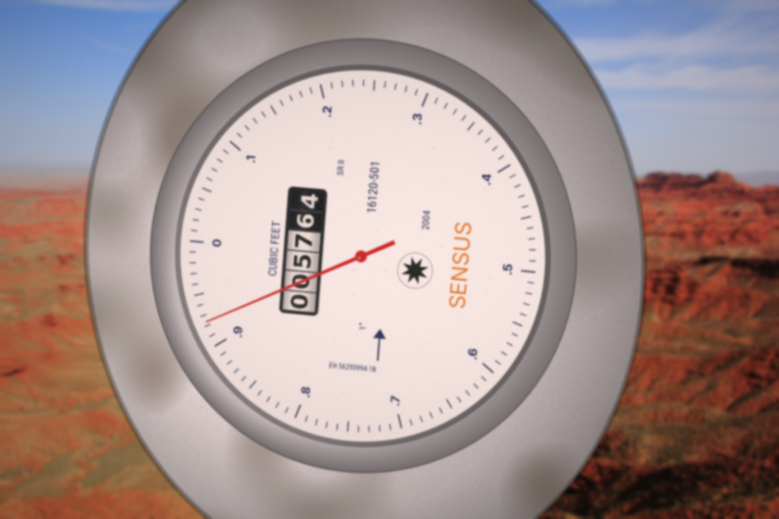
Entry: 5763.92,ft³
